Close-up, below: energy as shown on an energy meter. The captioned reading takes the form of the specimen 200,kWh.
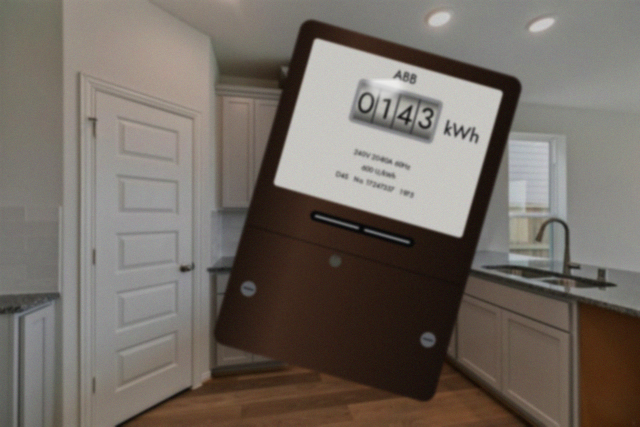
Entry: 143,kWh
